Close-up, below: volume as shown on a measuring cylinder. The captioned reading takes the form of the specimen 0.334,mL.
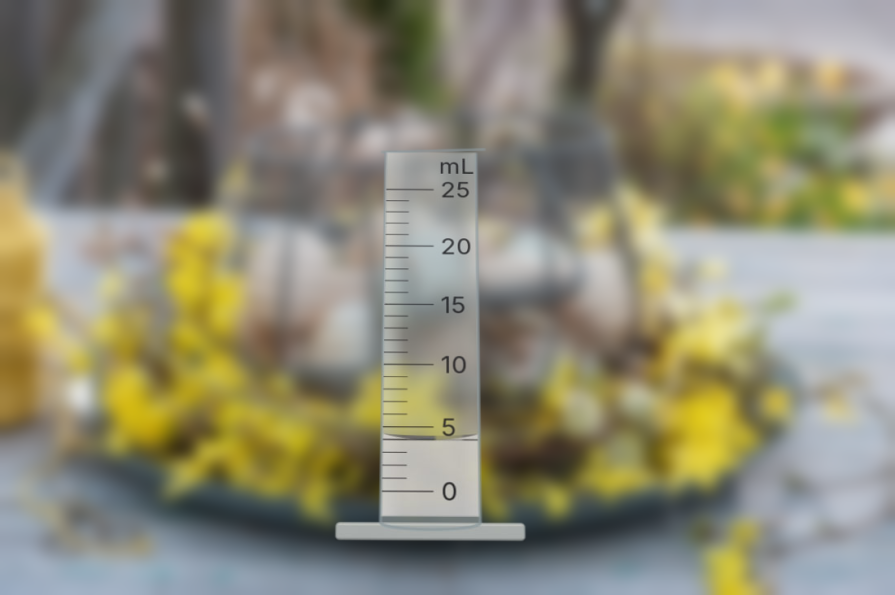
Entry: 4,mL
